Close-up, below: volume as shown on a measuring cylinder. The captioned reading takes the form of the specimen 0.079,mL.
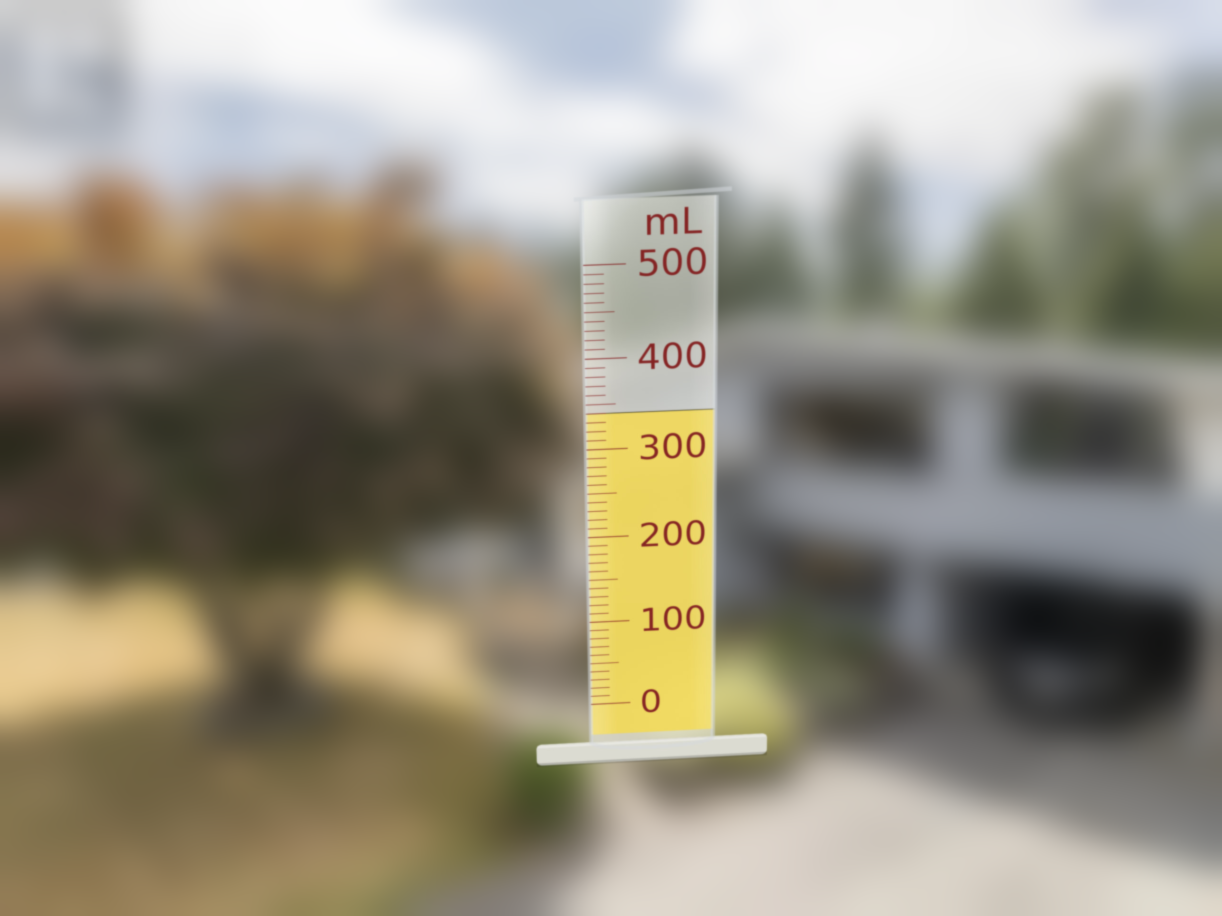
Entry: 340,mL
